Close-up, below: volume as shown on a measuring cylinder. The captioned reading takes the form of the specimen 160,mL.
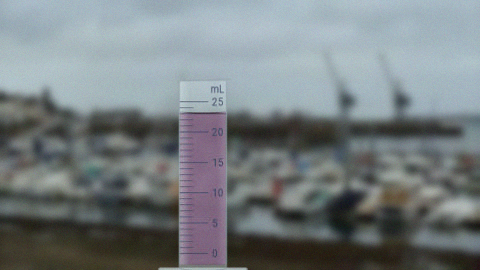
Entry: 23,mL
